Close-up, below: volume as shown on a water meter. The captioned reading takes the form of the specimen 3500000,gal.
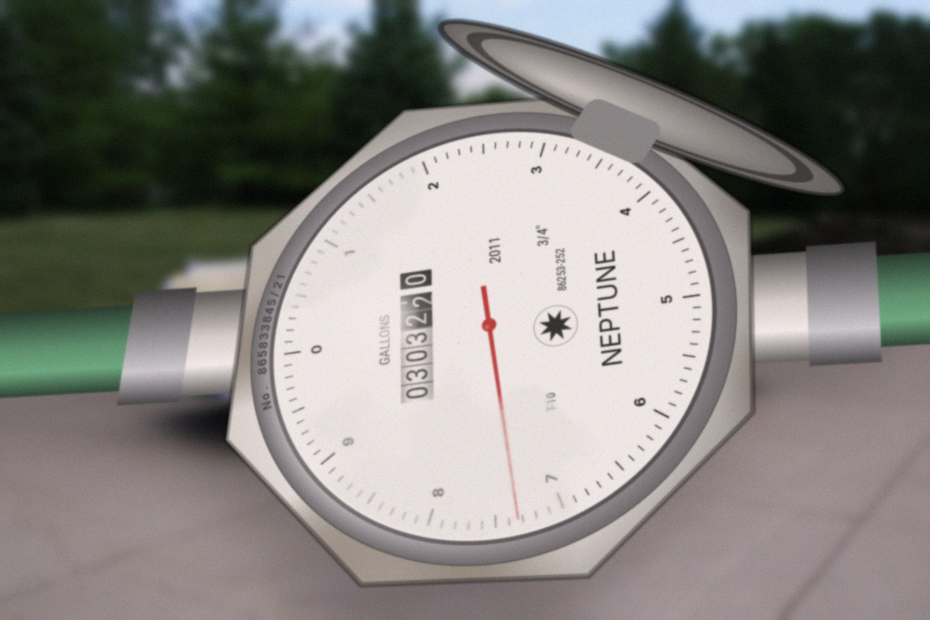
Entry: 303217.3,gal
